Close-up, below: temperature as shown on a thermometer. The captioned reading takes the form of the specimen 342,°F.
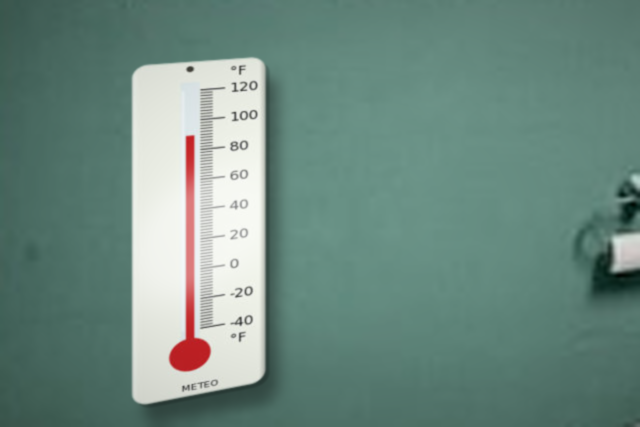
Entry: 90,°F
